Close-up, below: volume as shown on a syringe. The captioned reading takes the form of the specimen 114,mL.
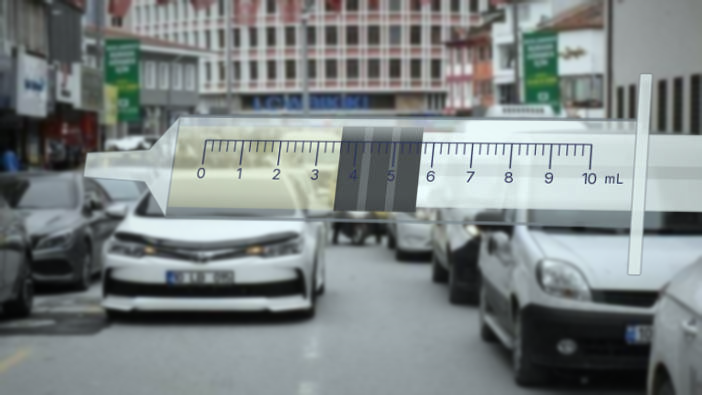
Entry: 3.6,mL
